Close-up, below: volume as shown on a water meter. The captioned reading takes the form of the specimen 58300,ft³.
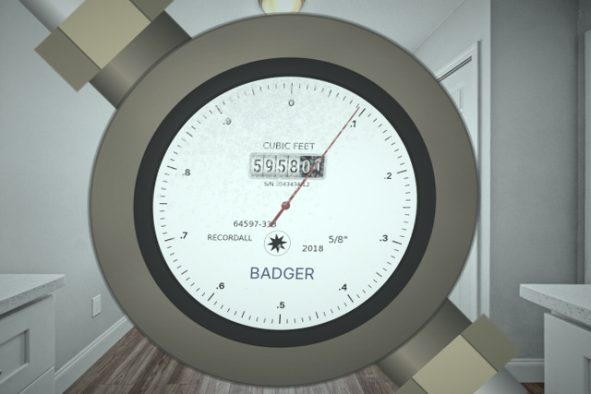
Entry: 595801.09,ft³
